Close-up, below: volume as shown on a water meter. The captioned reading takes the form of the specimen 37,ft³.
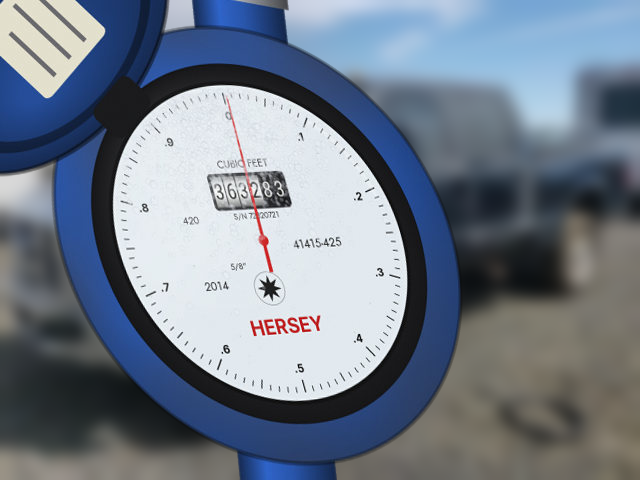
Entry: 363283.00,ft³
